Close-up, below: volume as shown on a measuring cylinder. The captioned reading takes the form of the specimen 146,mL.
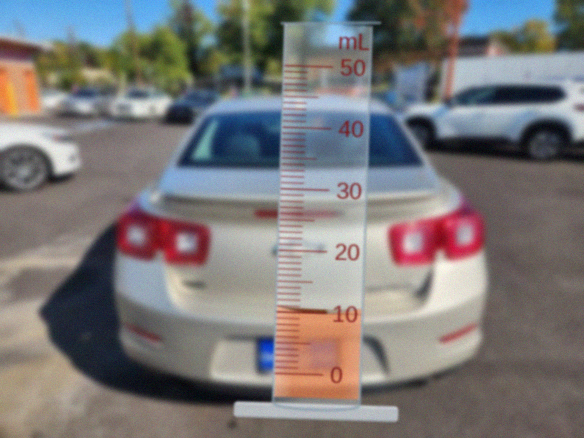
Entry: 10,mL
